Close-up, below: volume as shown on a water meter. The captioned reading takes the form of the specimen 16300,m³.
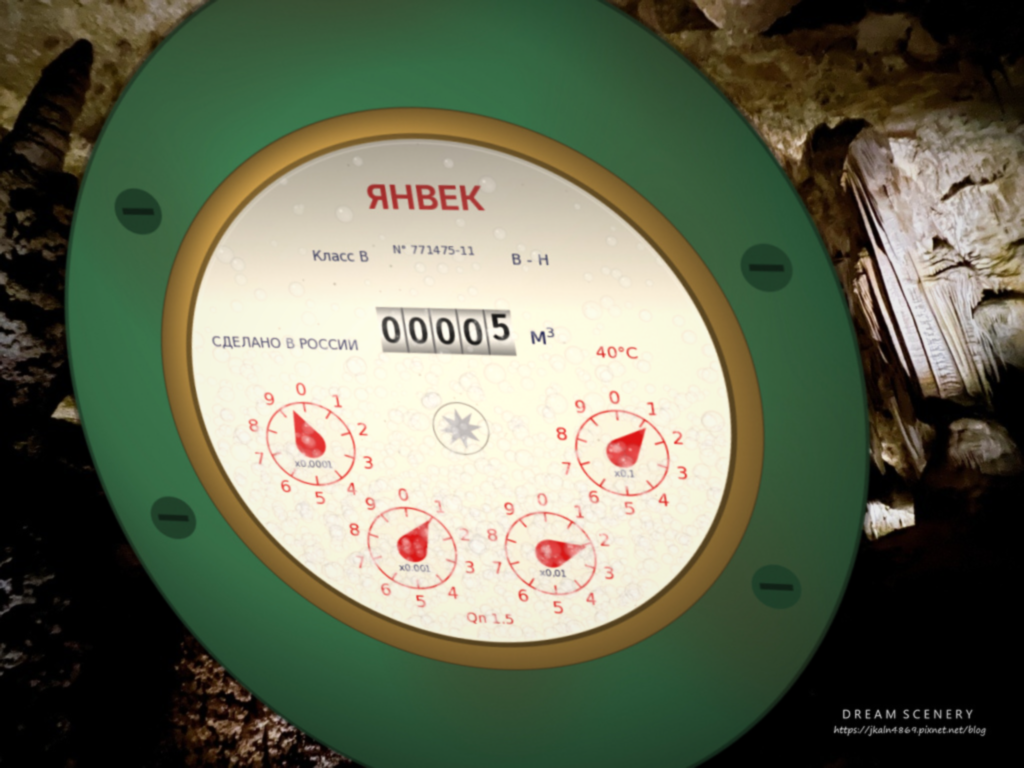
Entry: 5.1209,m³
